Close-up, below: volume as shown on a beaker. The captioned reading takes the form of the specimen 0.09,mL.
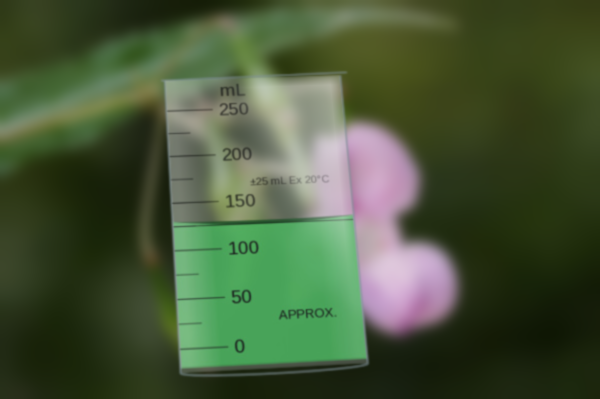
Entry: 125,mL
